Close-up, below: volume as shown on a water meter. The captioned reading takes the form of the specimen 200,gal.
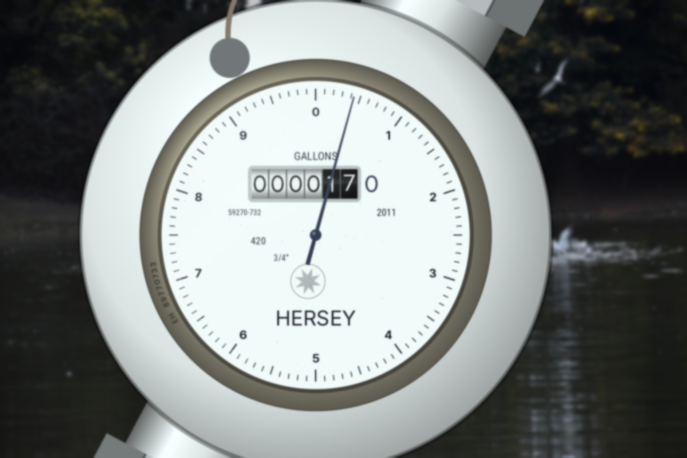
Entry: 170.4,gal
